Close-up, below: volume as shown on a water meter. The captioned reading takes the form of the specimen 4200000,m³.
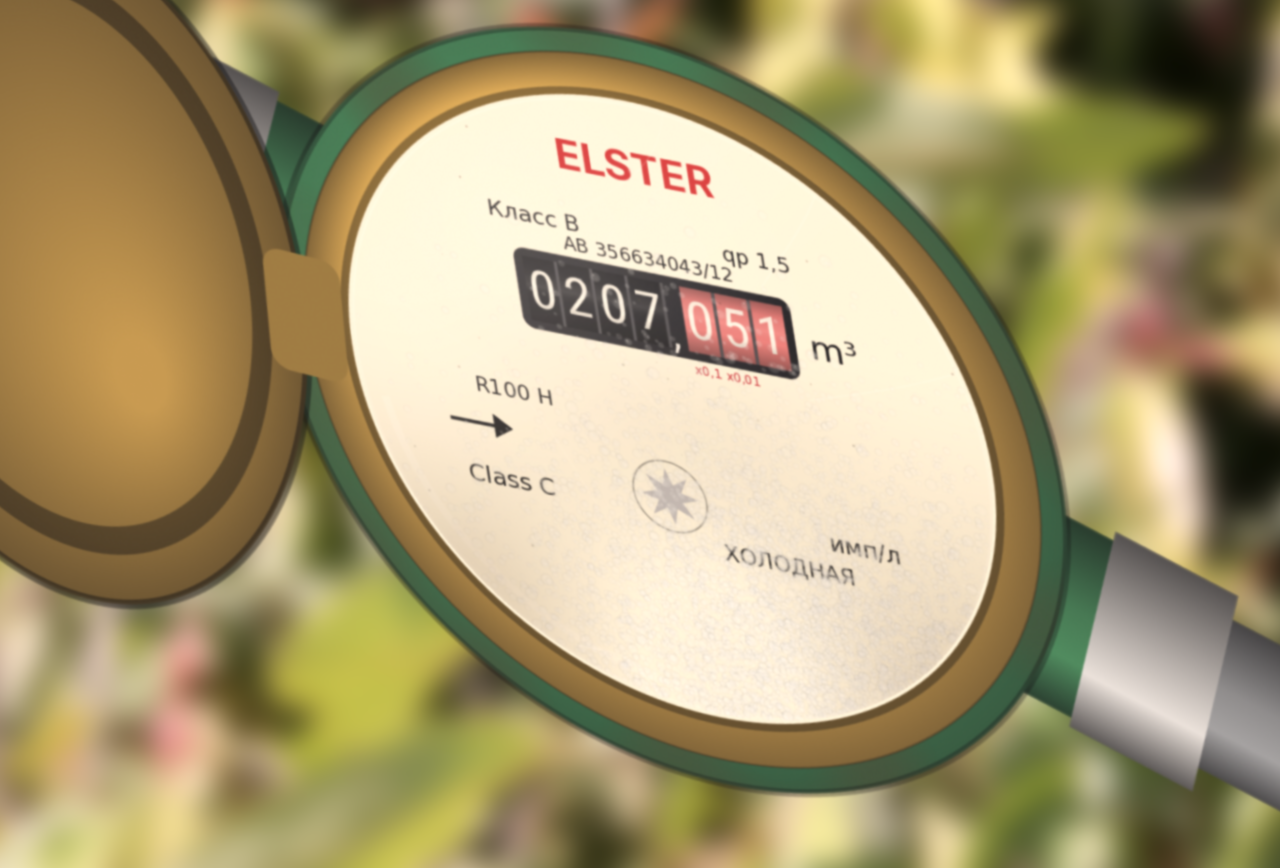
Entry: 207.051,m³
